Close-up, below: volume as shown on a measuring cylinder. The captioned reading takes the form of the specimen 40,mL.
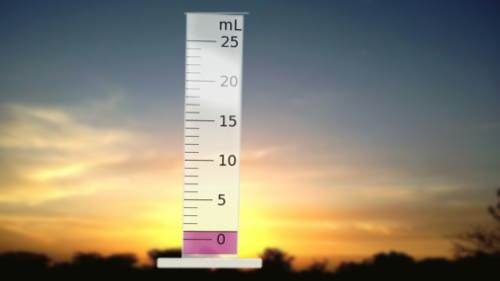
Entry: 1,mL
